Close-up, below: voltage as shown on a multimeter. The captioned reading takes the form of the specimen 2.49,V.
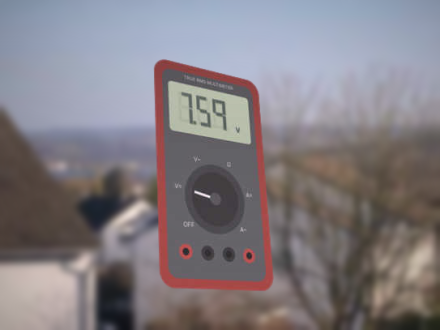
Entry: 7.59,V
